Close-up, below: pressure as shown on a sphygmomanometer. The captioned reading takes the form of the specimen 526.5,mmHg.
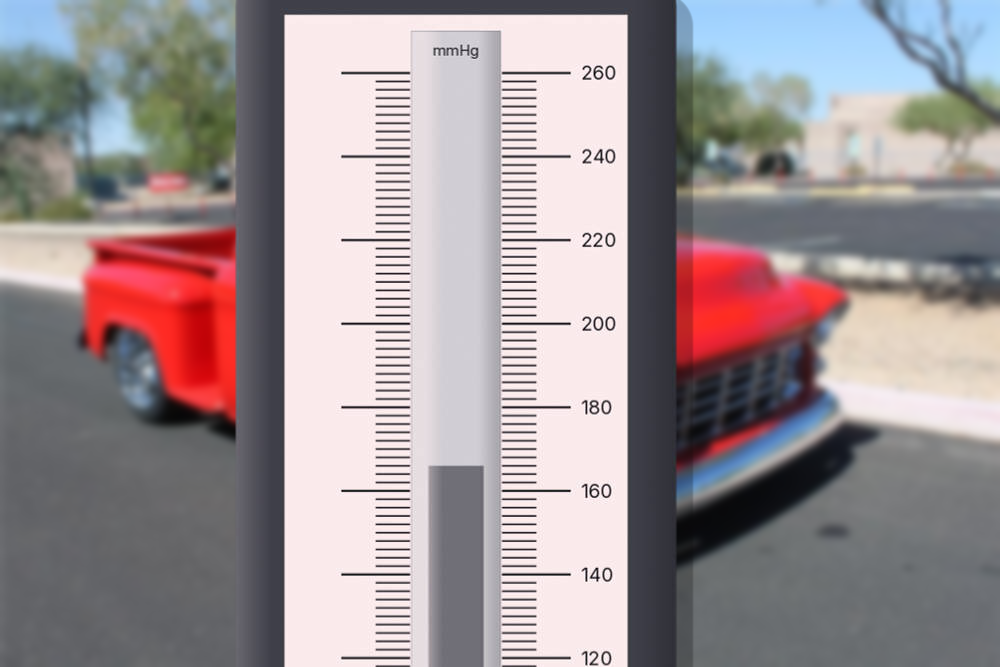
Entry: 166,mmHg
